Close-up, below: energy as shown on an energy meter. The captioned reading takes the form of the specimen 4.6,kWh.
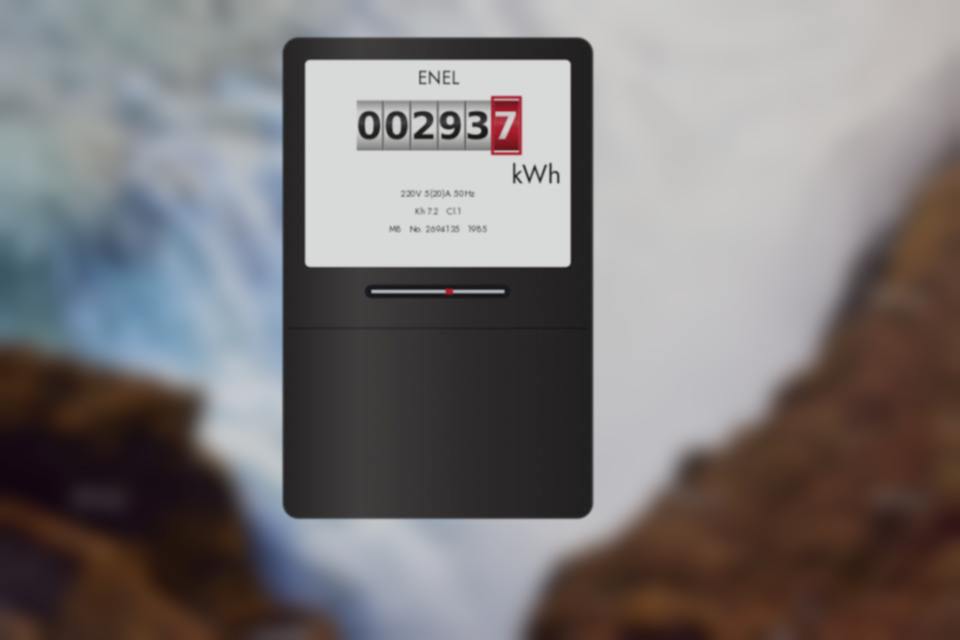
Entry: 293.7,kWh
